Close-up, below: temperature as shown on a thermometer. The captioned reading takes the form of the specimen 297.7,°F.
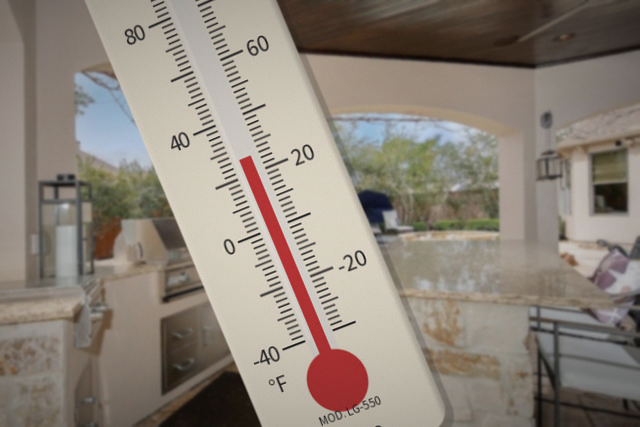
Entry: 26,°F
